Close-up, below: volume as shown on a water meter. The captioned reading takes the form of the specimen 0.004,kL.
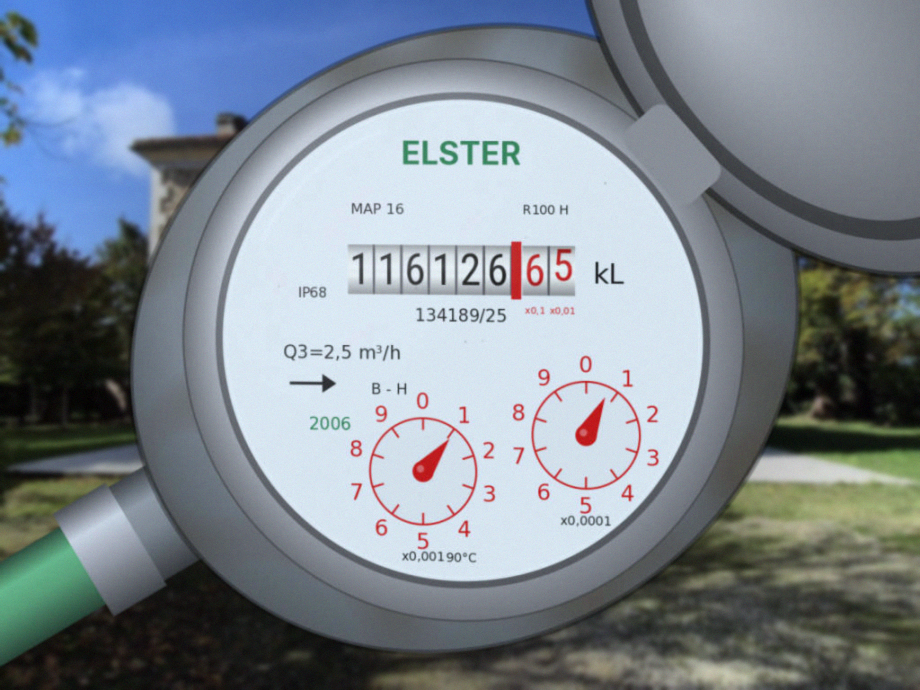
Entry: 116126.6510,kL
